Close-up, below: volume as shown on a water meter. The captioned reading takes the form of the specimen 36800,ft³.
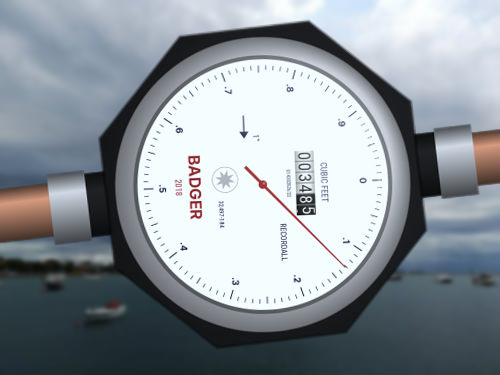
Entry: 3485.13,ft³
